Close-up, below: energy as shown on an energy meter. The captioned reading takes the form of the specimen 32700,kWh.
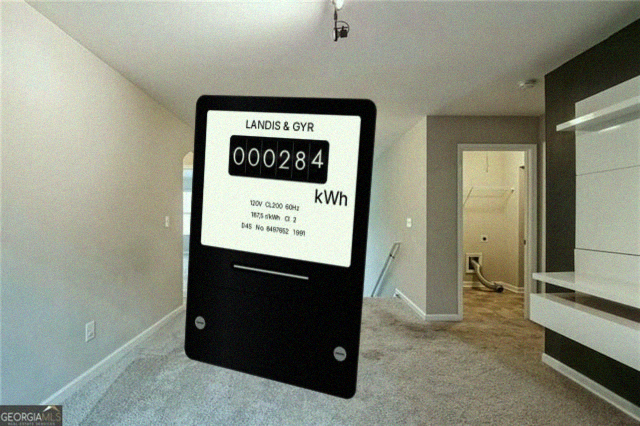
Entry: 284,kWh
